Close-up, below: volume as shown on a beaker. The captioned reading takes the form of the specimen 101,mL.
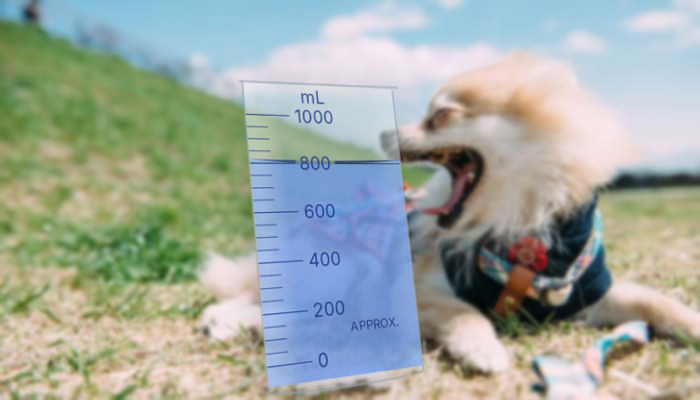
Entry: 800,mL
